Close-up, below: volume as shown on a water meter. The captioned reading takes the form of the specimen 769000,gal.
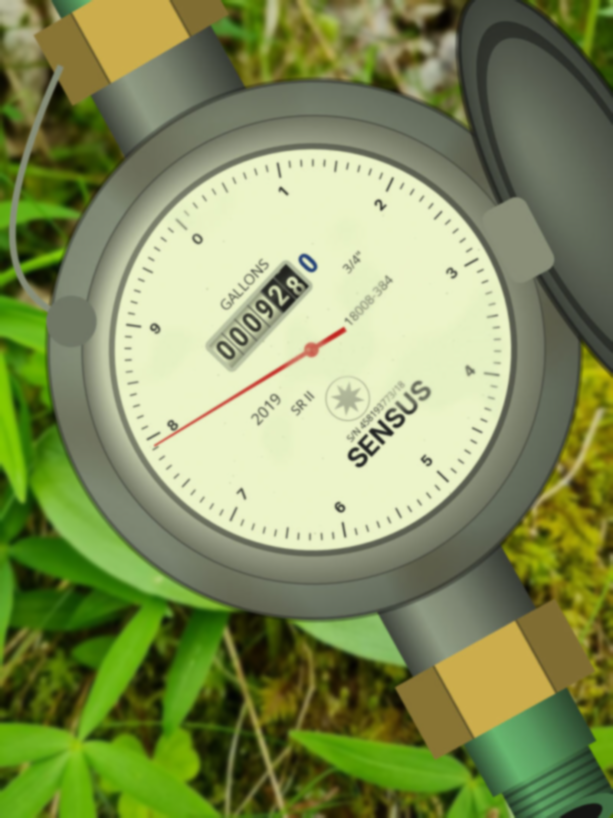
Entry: 9277.9,gal
